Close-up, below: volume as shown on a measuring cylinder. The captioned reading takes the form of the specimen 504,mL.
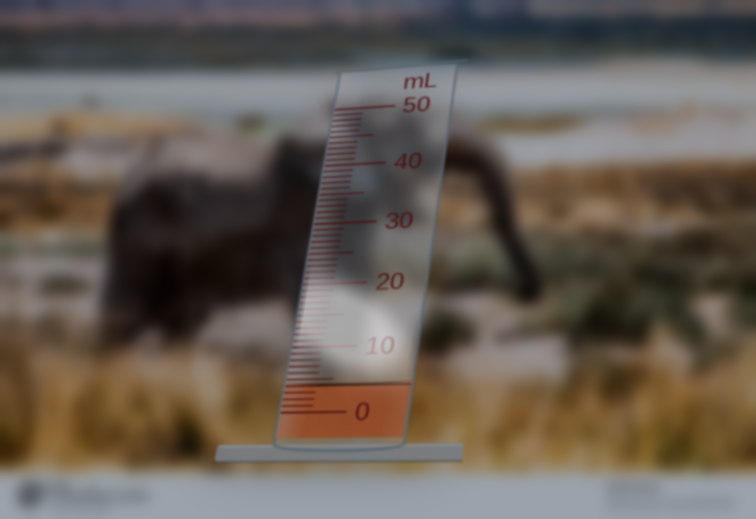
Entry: 4,mL
